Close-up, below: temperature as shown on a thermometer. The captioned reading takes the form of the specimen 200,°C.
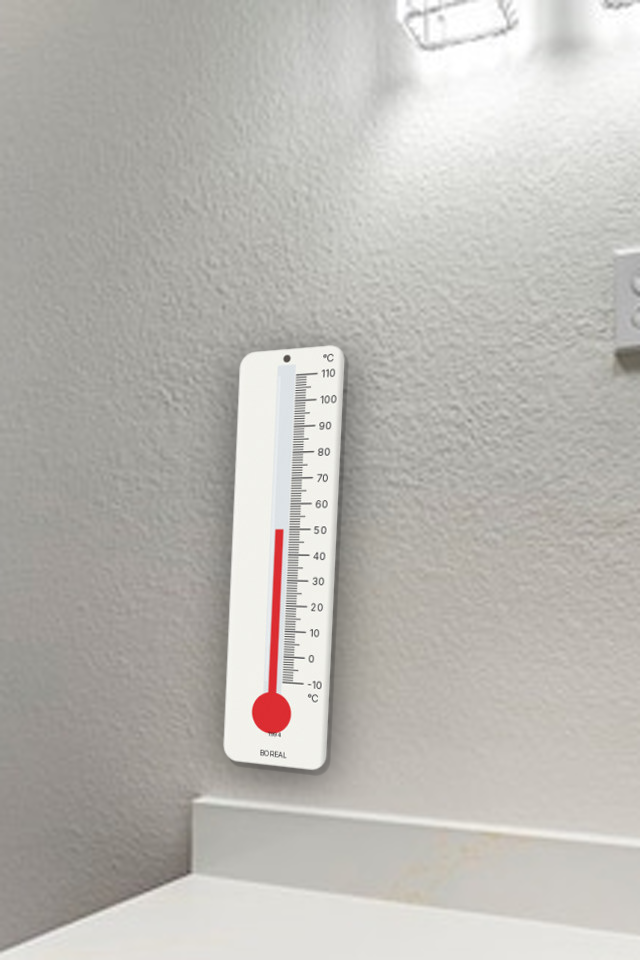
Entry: 50,°C
